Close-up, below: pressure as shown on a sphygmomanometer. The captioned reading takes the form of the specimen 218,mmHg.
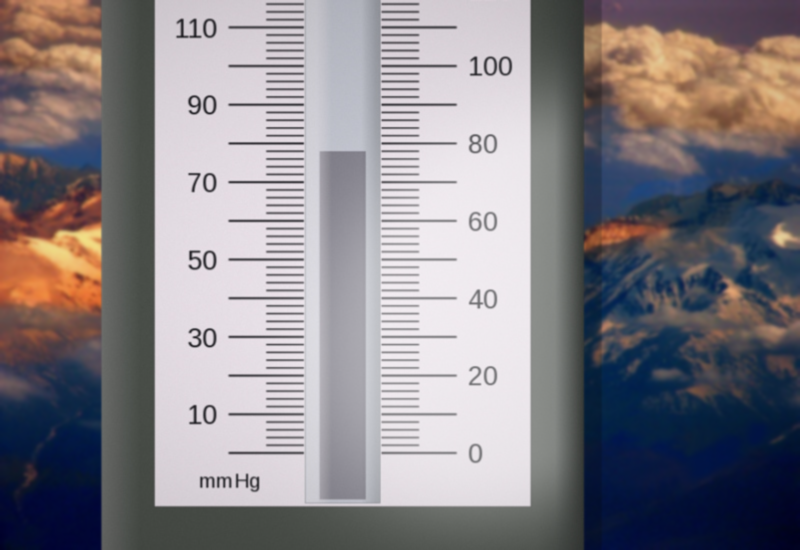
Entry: 78,mmHg
